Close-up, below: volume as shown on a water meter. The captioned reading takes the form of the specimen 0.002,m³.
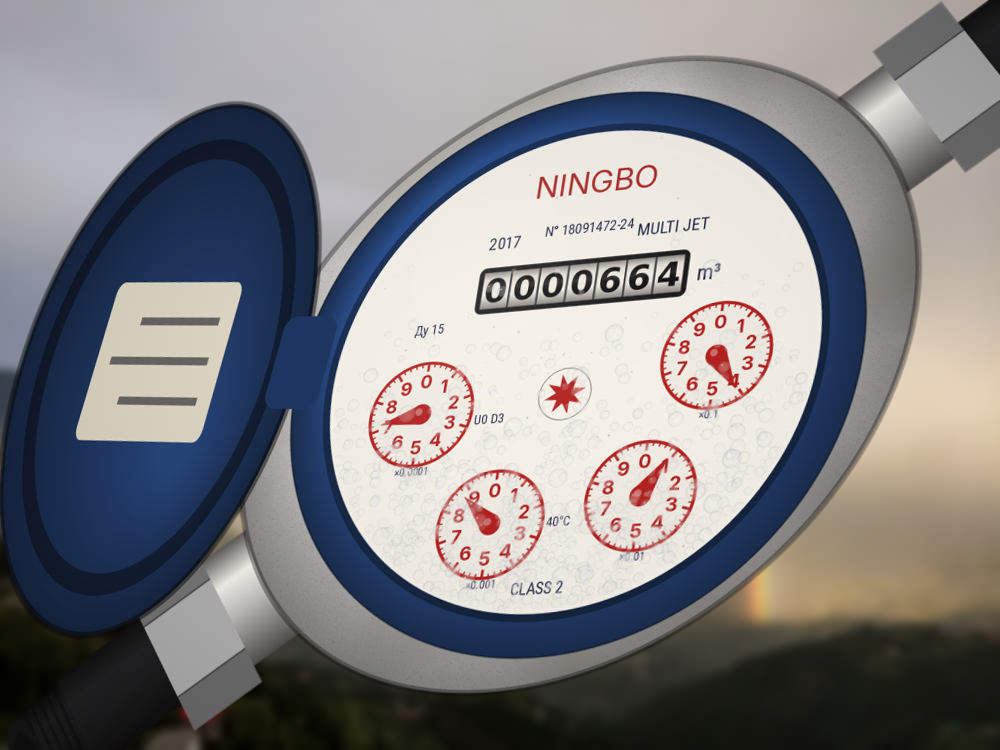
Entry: 664.4087,m³
